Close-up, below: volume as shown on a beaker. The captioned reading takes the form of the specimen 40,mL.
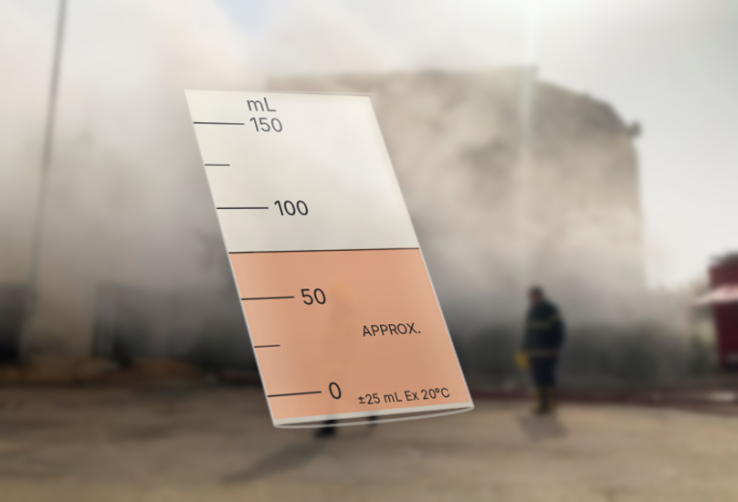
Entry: 75,mL
